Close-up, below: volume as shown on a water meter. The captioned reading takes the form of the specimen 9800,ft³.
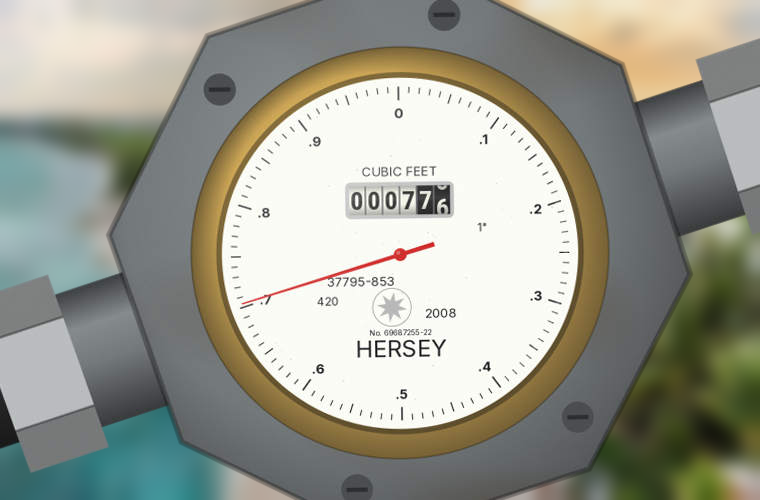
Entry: 775.70,ft³
